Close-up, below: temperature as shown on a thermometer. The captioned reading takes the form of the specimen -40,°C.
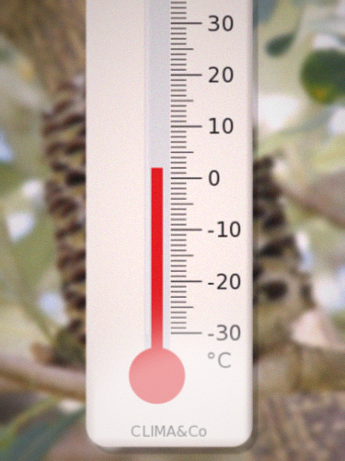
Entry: 2,°C
